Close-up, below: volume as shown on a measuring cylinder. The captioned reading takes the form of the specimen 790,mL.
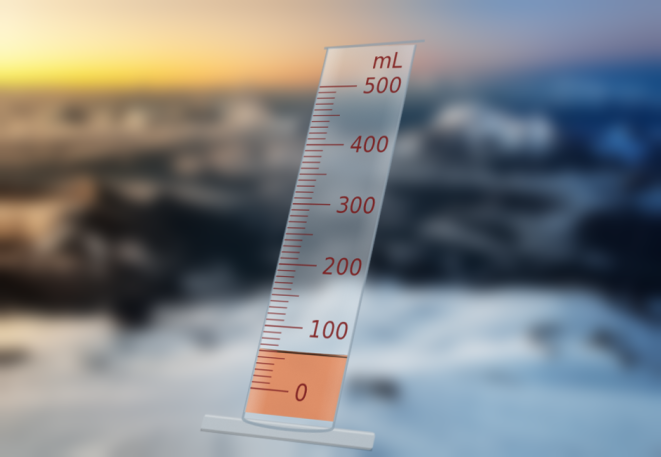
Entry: 60,mL
